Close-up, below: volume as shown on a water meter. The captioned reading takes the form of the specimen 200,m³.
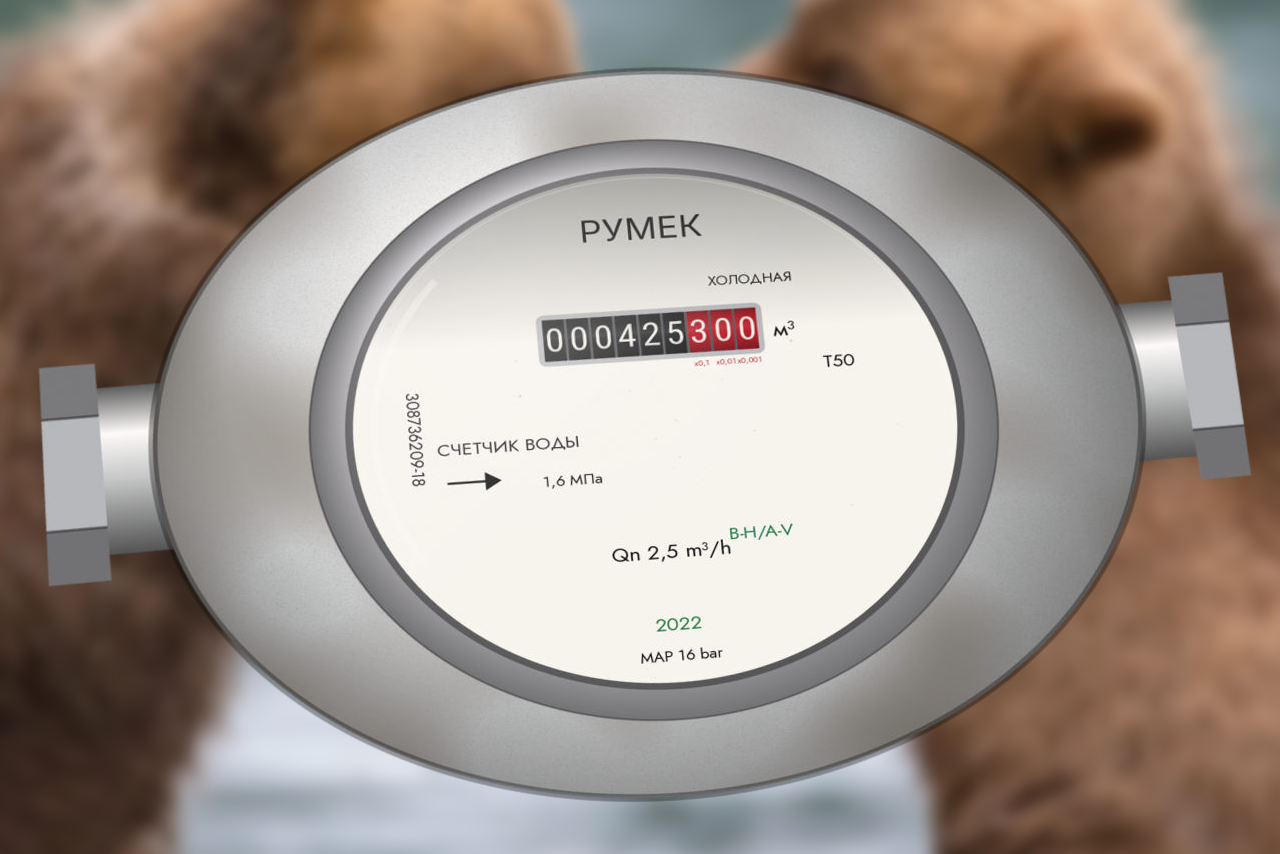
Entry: 425.300,m³
